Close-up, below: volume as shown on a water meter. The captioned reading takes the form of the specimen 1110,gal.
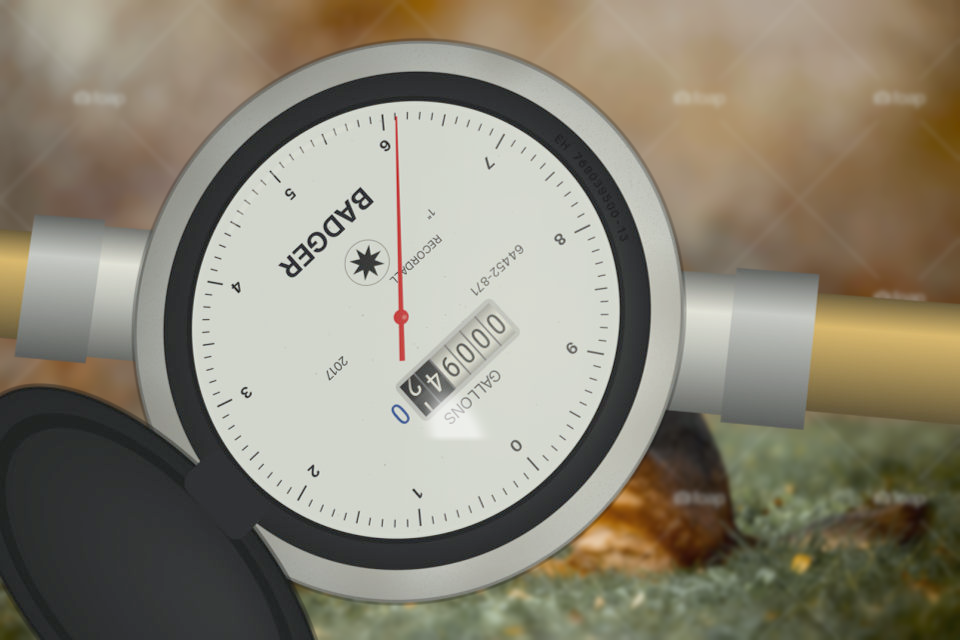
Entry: 9416.1,gal
